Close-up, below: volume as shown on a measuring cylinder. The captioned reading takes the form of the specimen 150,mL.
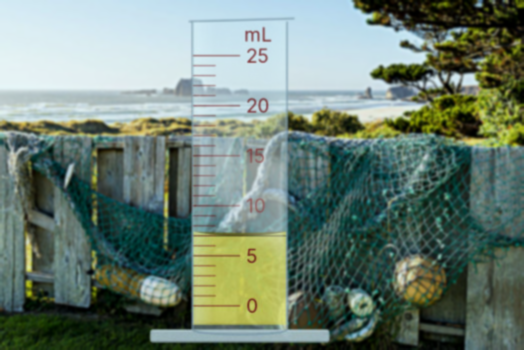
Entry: 7,mL
